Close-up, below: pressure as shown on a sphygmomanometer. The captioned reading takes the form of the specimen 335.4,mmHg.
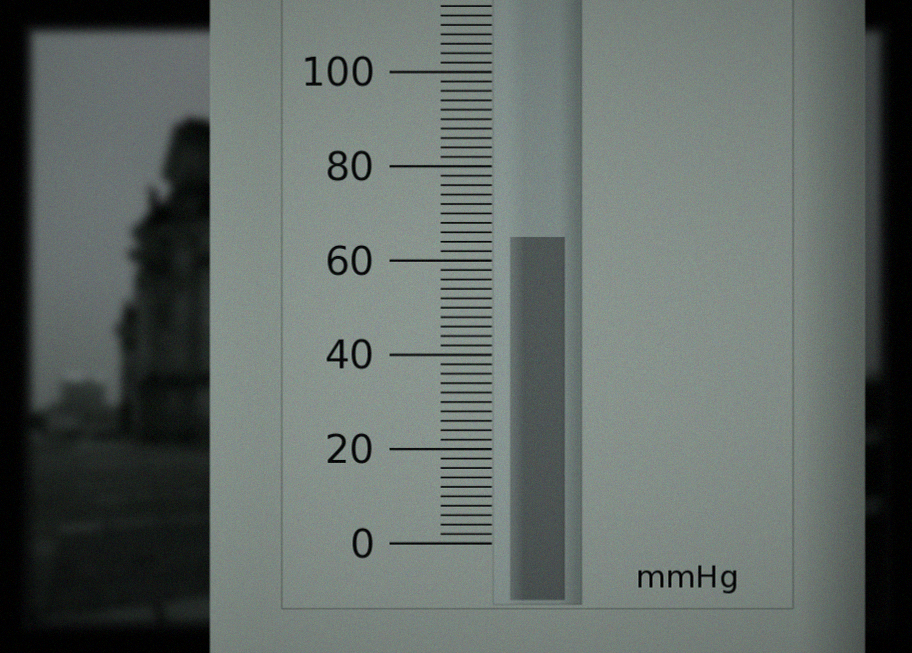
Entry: 65,mmHg
